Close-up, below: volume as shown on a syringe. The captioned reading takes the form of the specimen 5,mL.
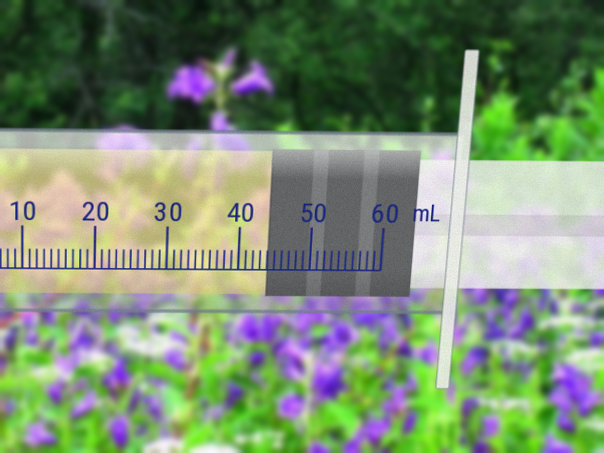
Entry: 44,mL
